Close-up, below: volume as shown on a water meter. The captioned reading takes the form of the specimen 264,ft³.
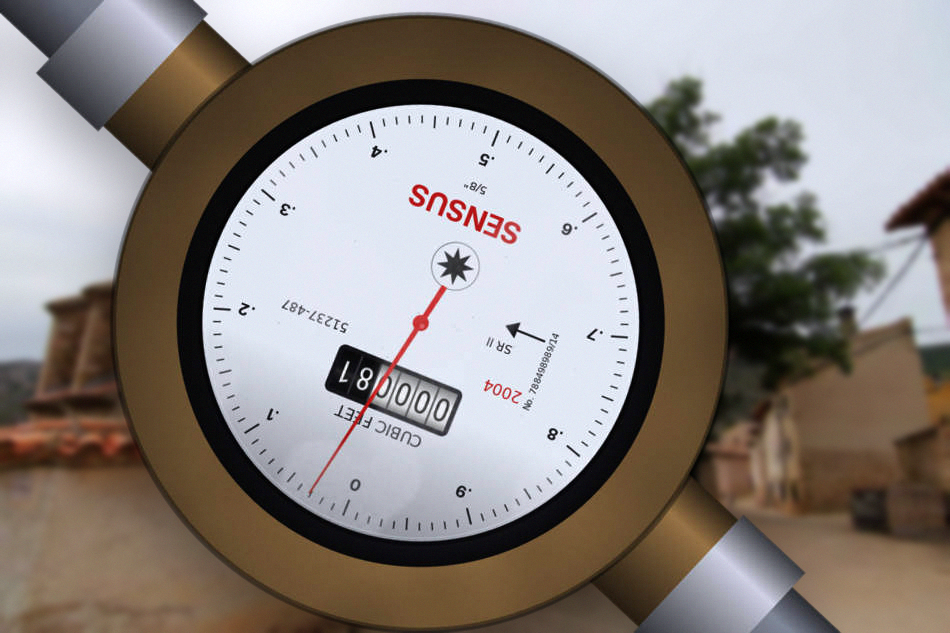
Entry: 81.03,ft³
